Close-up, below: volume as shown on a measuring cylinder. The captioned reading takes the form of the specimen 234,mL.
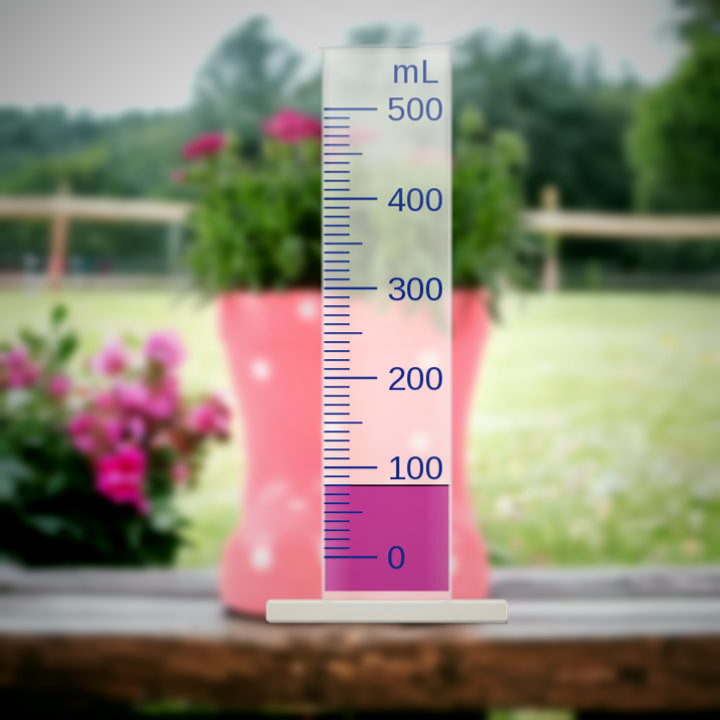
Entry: 80,mL
